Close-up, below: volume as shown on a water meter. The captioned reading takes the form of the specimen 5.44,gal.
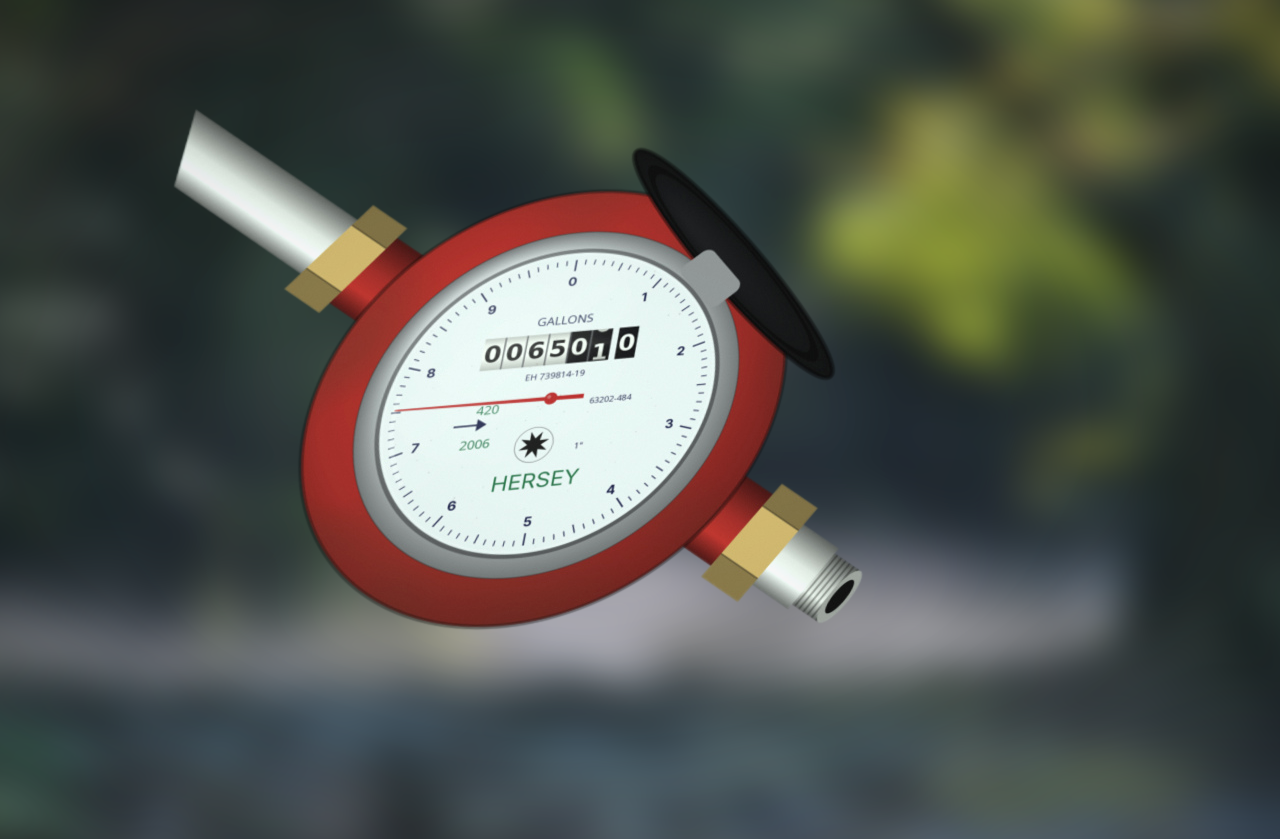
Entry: 65007.5,gal
